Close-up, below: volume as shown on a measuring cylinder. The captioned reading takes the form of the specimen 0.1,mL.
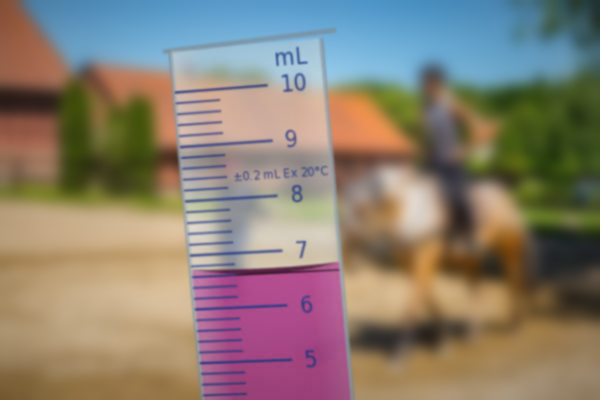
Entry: 6.6,mL
